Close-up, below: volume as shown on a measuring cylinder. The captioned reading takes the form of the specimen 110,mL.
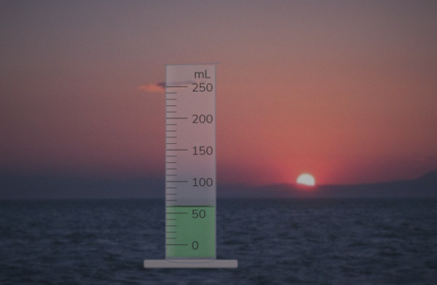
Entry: 60,mL
